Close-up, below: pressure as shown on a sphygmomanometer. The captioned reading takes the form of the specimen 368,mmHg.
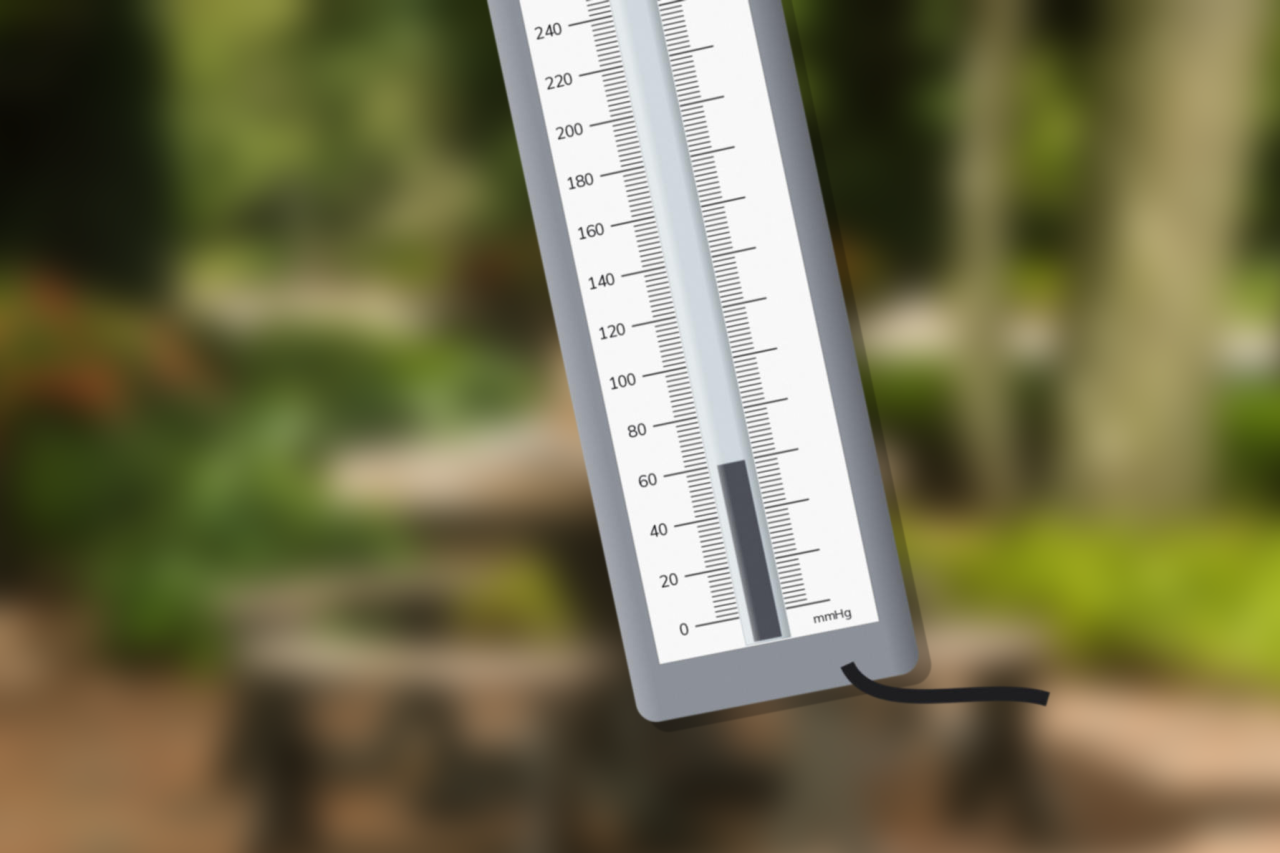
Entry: 60,mmHg
